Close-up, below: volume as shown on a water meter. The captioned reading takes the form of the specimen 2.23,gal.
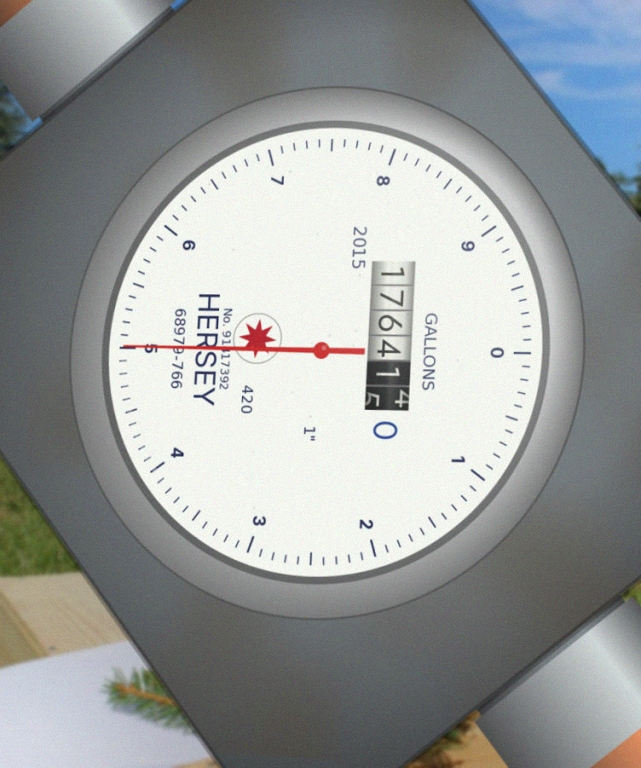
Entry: 1764145.0,gal
